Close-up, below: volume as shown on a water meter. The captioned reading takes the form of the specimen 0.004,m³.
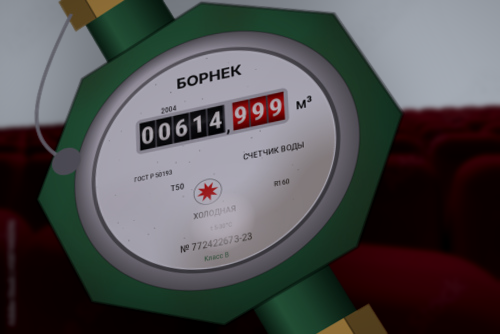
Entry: 614.999,m³
